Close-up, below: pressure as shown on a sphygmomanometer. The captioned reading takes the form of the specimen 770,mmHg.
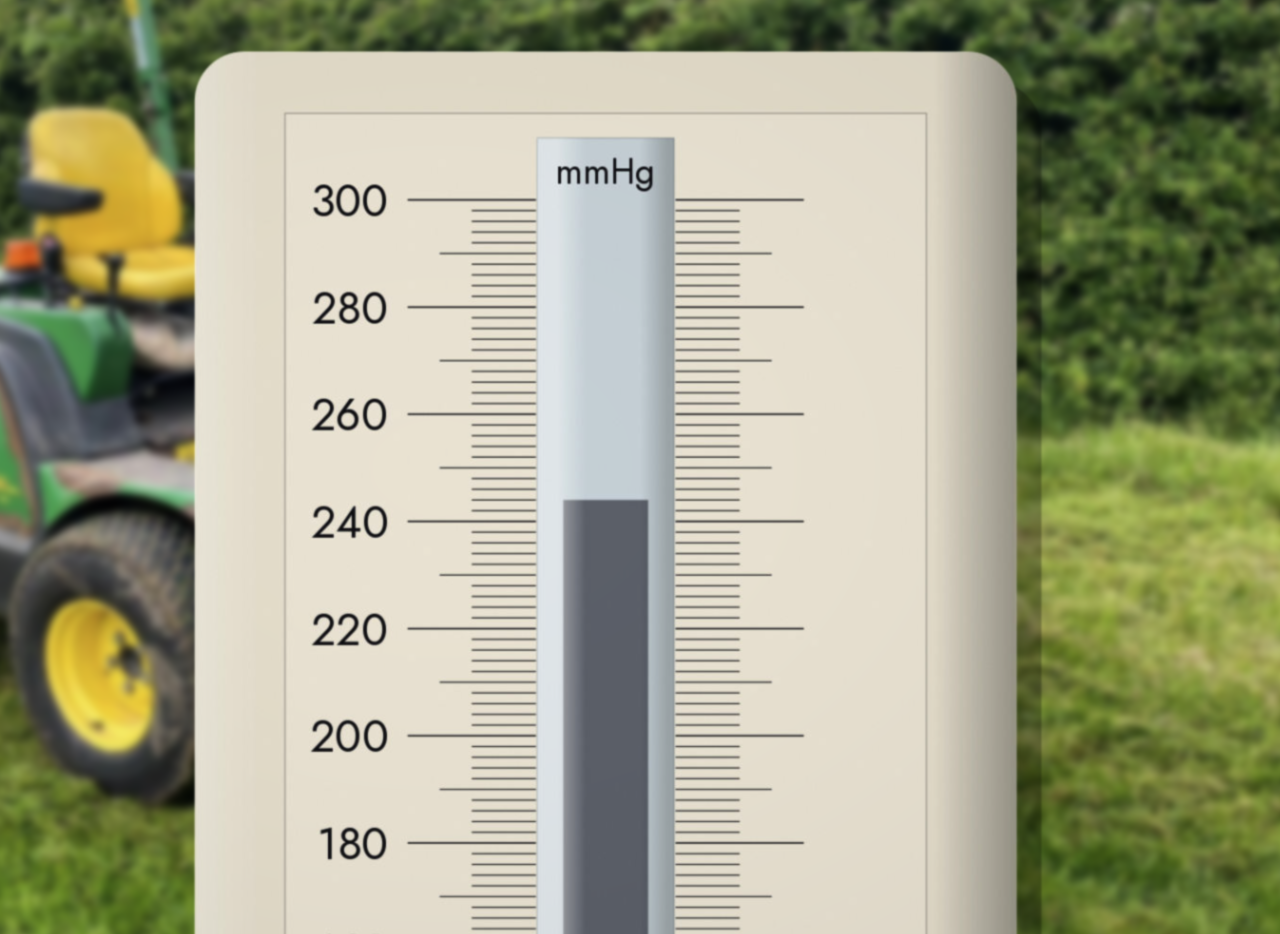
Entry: 244,mmHg
